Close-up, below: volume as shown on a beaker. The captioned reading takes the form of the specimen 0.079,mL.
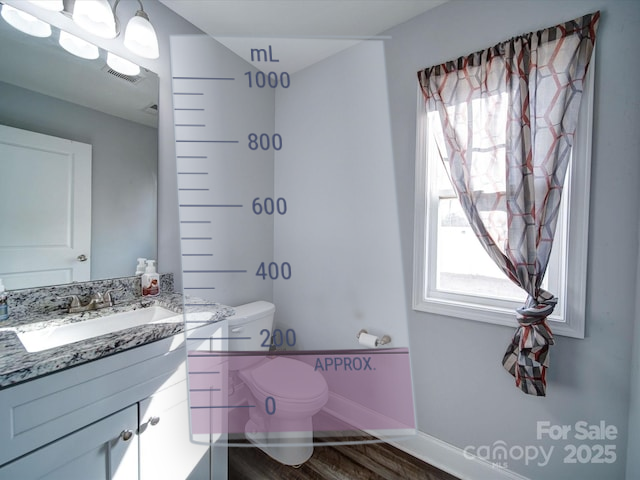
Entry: 150,mL
